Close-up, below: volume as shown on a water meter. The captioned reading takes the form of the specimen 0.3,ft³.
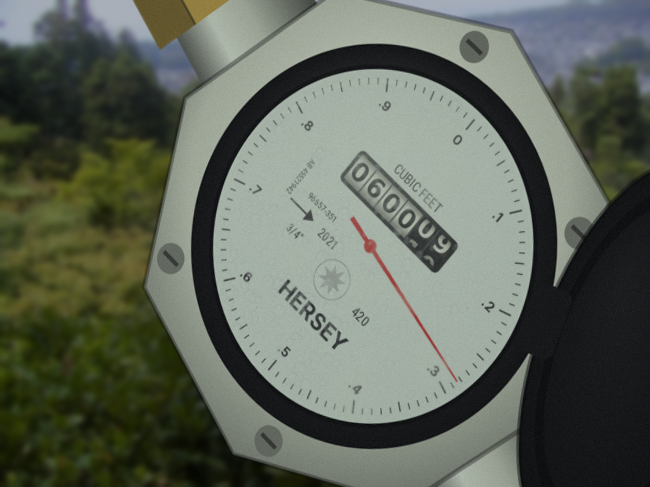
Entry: 60009.28,ft³
